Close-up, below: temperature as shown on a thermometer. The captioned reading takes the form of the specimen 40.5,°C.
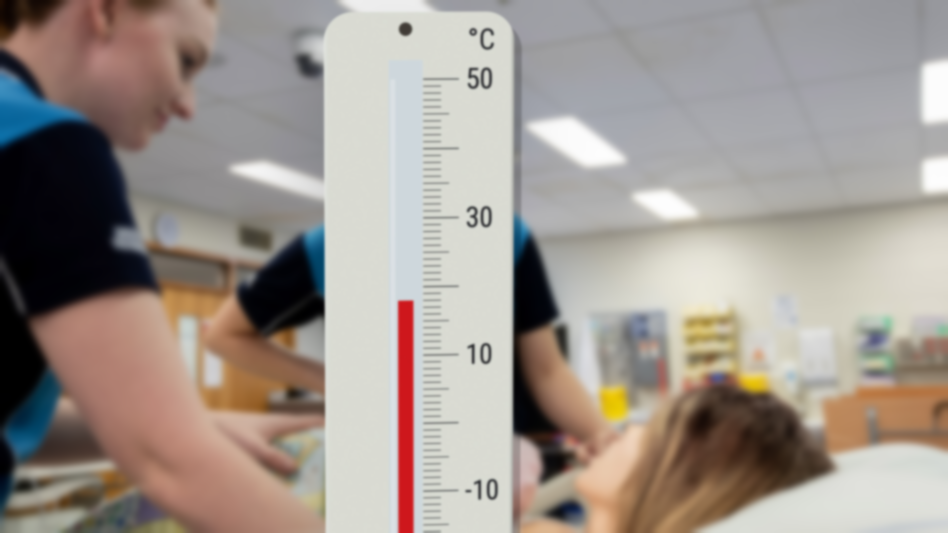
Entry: 18,°C
